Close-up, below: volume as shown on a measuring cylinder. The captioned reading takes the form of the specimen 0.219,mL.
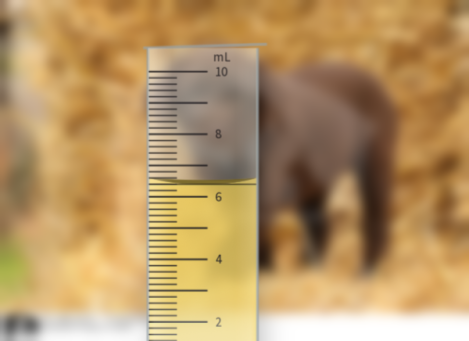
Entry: 6.4,mL
